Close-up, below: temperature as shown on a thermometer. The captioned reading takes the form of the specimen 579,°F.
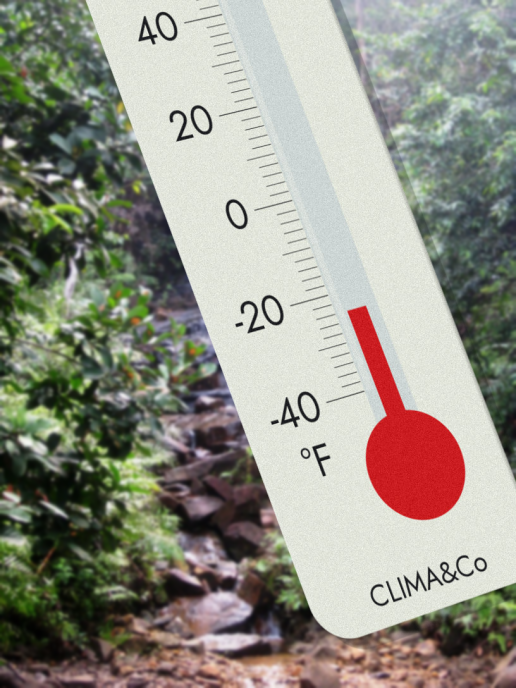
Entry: -24,°F
